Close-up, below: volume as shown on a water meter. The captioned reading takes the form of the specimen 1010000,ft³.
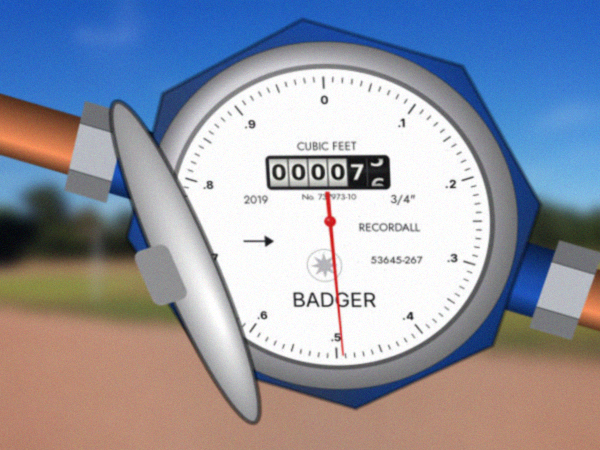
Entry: 75.49,ft³
